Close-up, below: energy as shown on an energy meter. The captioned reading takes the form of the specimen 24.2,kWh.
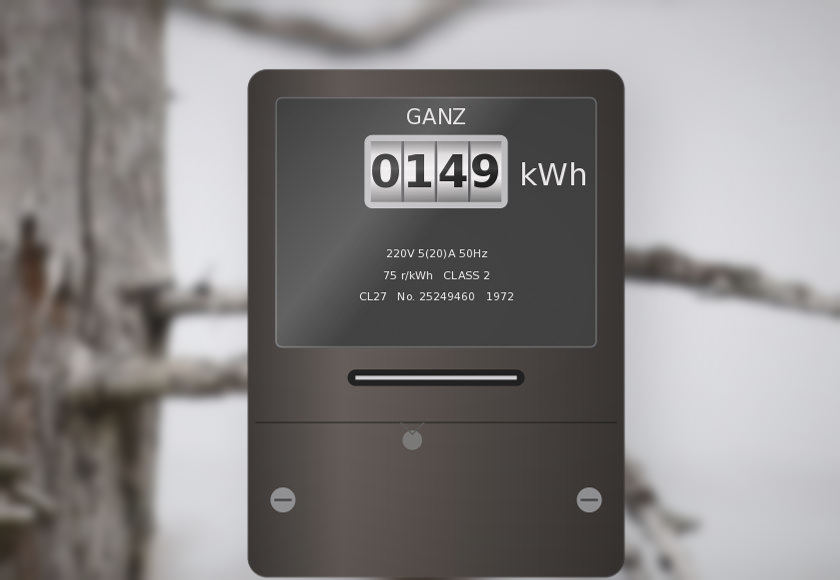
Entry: 149,kWh
